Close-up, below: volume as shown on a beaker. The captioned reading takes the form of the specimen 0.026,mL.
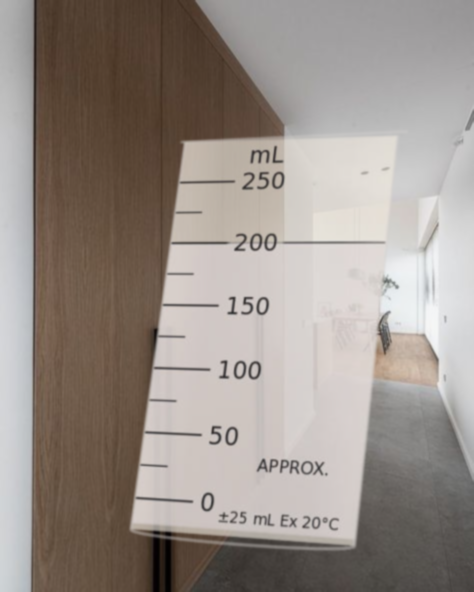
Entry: 200,mL
